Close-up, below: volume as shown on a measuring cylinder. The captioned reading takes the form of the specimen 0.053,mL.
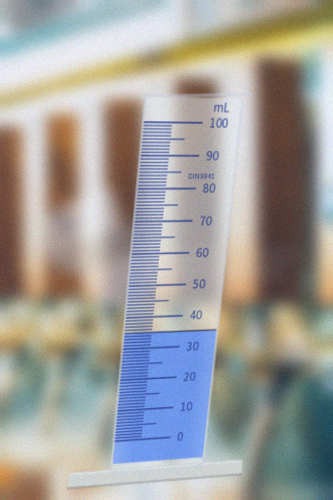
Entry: 35,mL
